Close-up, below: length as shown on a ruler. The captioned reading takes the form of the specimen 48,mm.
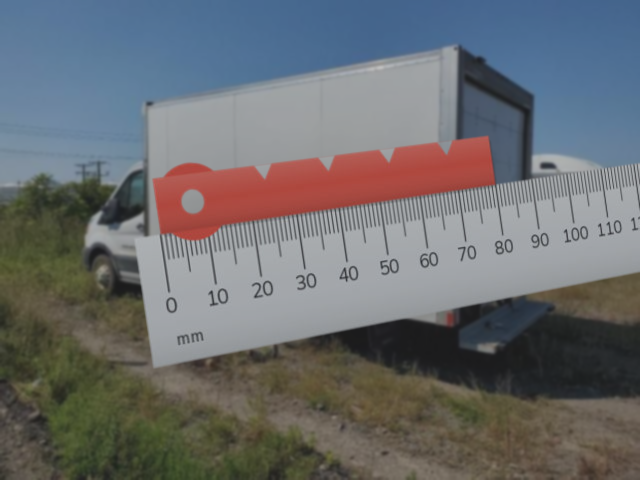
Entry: 80,mm
